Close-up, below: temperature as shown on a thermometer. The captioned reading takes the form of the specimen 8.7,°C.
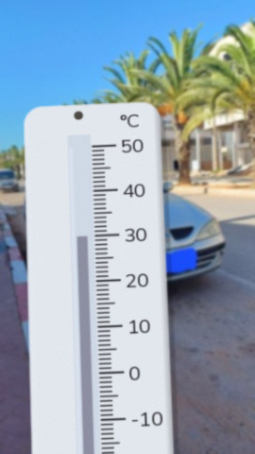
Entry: 30,°C
